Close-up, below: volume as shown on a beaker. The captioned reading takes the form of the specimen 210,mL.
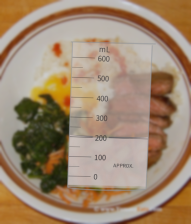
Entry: 200,mL
